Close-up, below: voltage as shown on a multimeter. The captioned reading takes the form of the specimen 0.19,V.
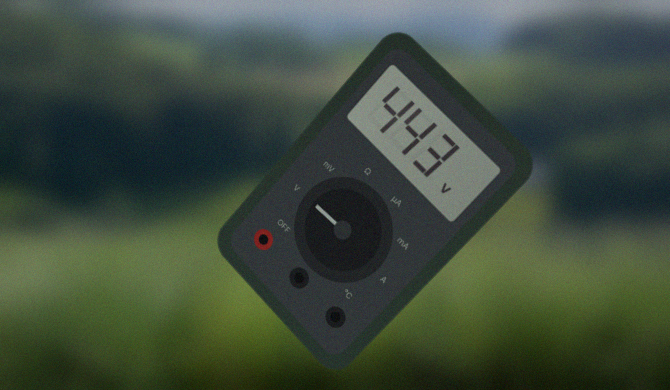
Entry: 443,V
